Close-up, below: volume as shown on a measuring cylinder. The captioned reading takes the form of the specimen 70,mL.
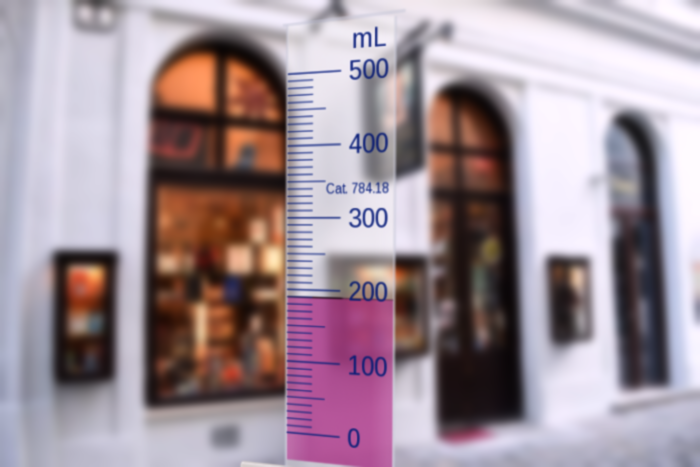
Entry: 190,mL
